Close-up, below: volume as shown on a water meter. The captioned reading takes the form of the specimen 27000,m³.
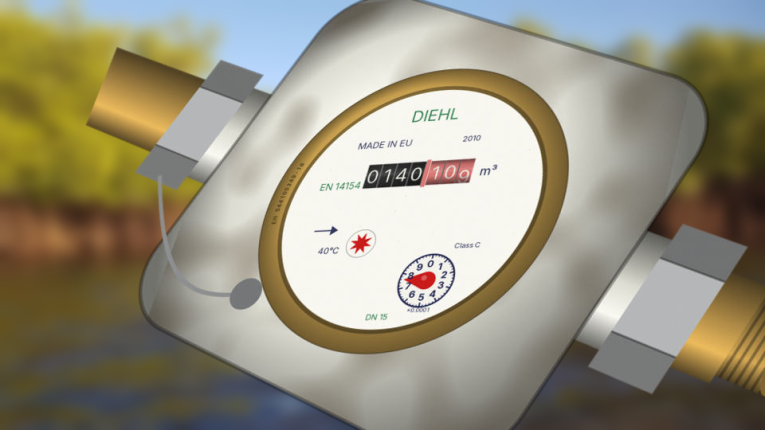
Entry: 140.1087,m³
